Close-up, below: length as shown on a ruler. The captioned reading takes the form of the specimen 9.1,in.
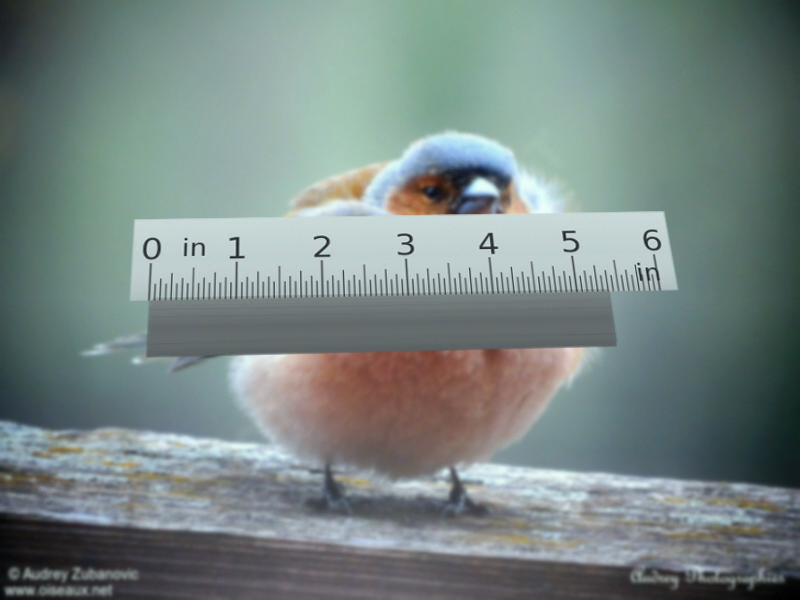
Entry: 5.375,in
